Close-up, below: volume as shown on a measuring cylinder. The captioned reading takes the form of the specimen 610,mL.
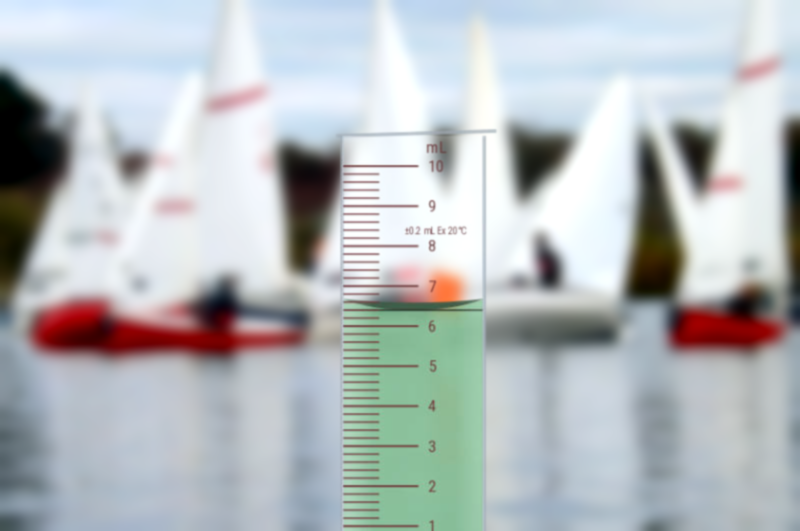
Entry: 6.4,mL
